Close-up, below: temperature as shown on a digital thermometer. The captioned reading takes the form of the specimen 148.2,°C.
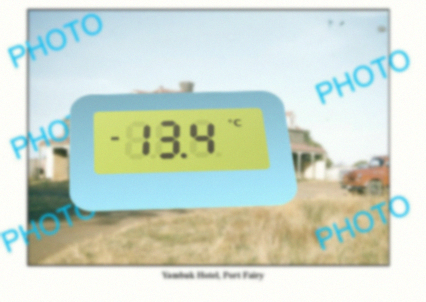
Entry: -13.4,°C
